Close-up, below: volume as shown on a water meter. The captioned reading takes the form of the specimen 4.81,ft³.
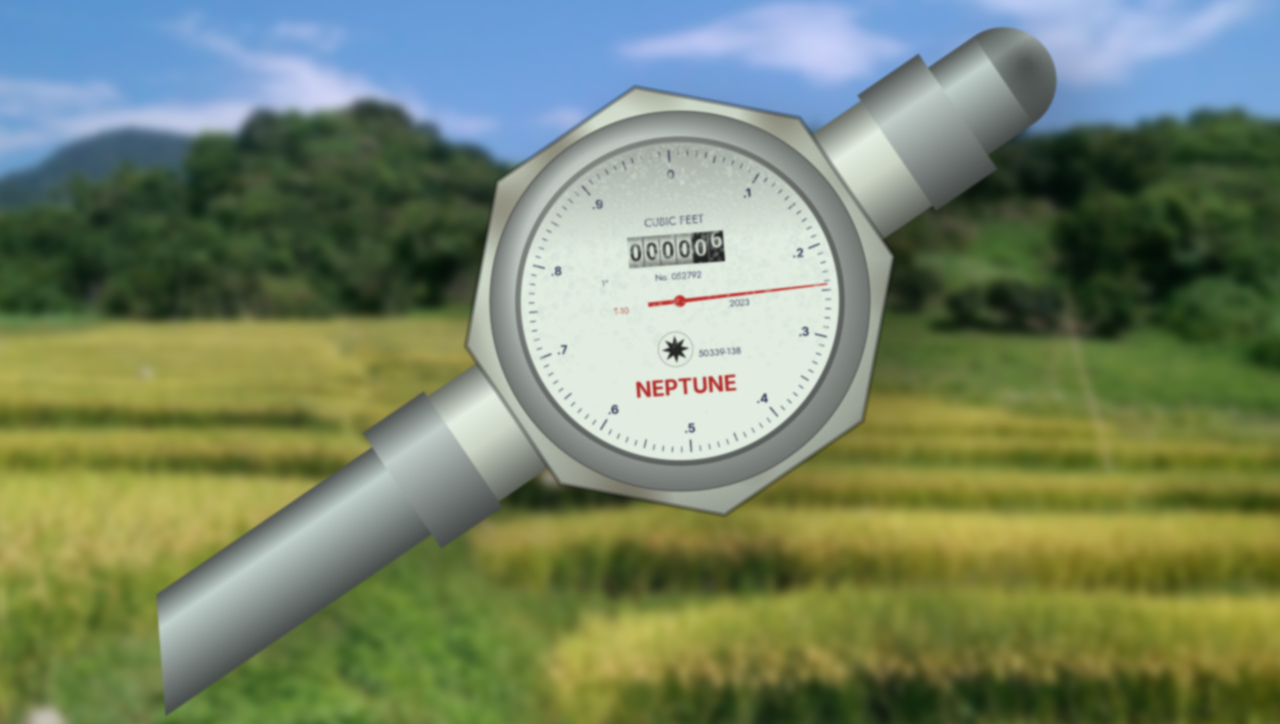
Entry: 6.24,ft³
